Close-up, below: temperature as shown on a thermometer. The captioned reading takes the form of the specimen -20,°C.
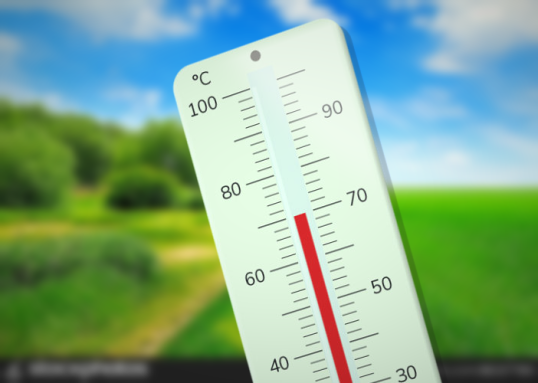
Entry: 70,°C
